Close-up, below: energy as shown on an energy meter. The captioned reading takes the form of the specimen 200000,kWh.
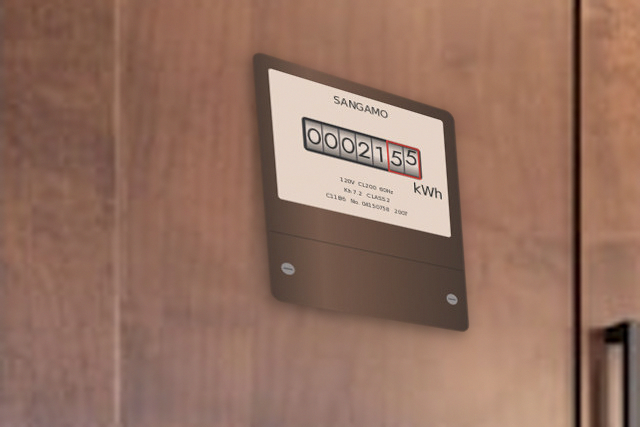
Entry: 21.55,kWh
